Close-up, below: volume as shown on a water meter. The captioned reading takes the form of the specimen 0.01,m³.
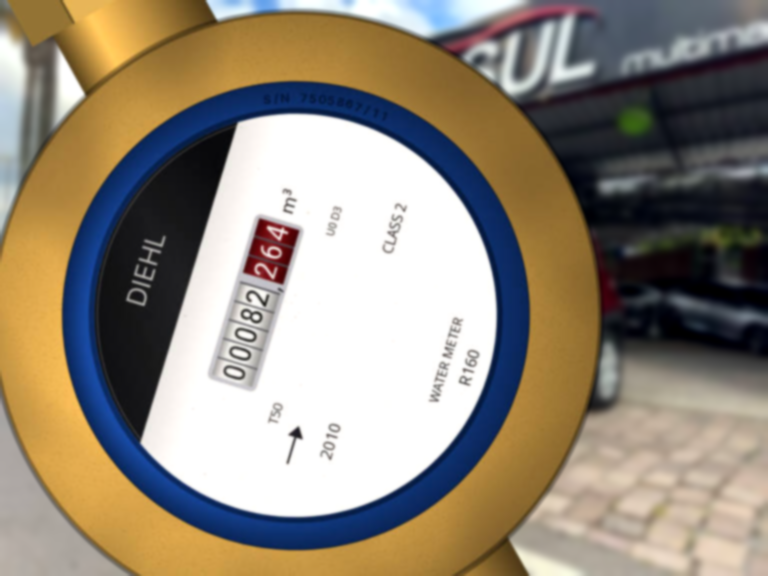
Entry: 82.264,m³
